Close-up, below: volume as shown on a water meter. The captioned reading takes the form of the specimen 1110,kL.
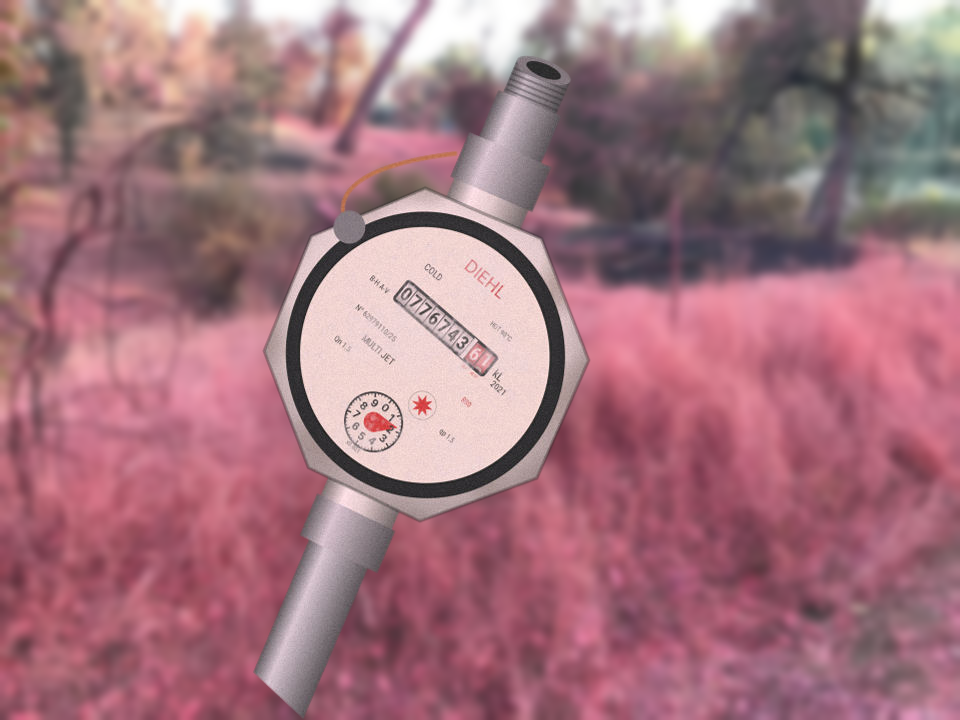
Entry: 776743.611,kL
